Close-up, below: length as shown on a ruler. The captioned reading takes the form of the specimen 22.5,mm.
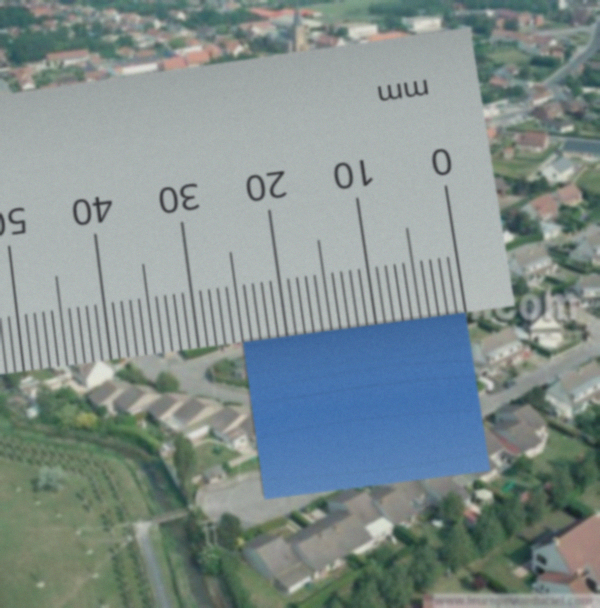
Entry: 25,mm
